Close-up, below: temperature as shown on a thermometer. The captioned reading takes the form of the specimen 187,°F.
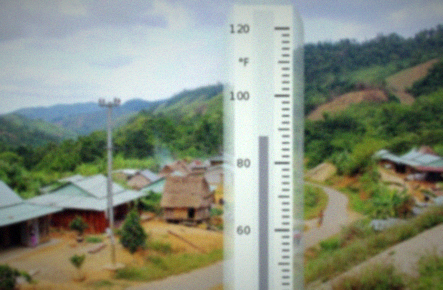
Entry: 88,°F
